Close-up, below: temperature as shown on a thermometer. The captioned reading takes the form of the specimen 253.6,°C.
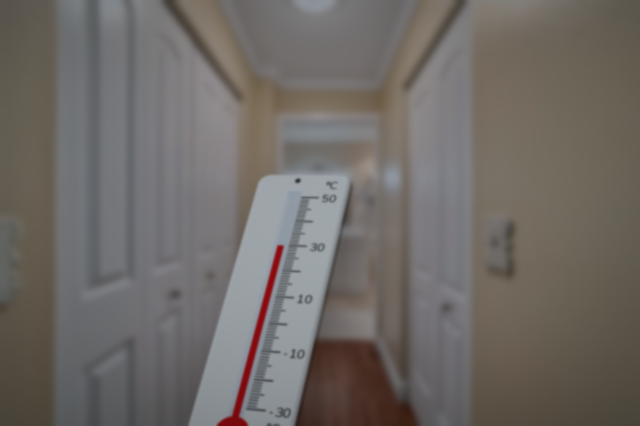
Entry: 30,°C
